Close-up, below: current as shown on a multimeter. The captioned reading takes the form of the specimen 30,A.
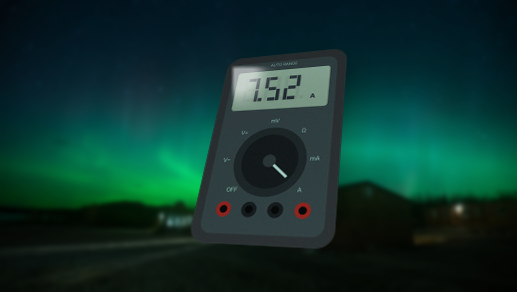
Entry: 7.52,A
